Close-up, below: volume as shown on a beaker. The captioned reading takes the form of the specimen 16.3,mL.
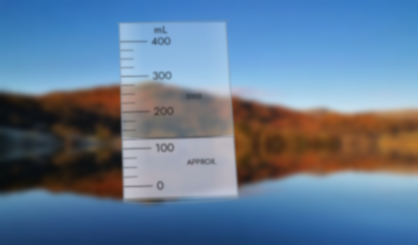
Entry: 125,mL
